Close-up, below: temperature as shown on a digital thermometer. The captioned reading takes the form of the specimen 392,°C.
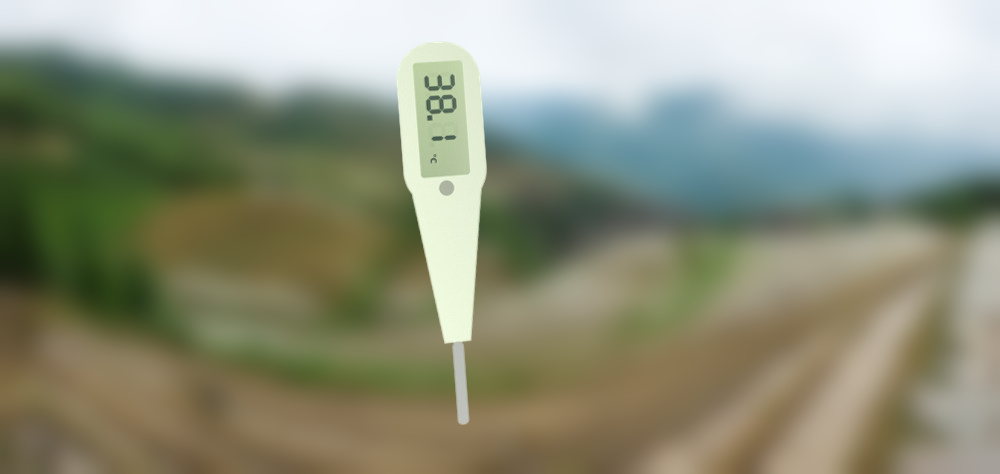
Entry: 38.1,°C
